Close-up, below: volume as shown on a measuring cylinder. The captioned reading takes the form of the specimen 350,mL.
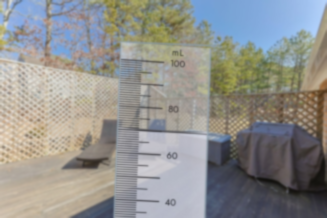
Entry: 70,mL
